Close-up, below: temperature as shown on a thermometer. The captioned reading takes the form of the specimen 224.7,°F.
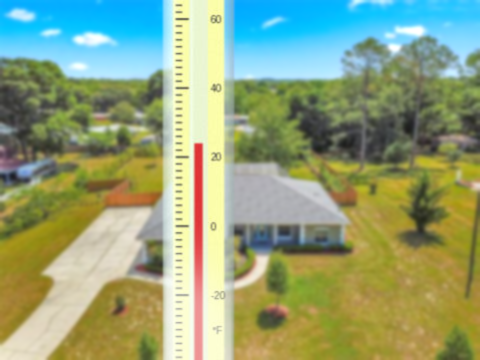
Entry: 24,°F
